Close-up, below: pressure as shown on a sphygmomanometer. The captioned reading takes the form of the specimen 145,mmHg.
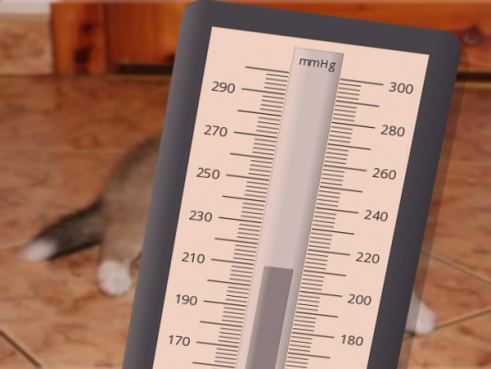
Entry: 210,mmHg
